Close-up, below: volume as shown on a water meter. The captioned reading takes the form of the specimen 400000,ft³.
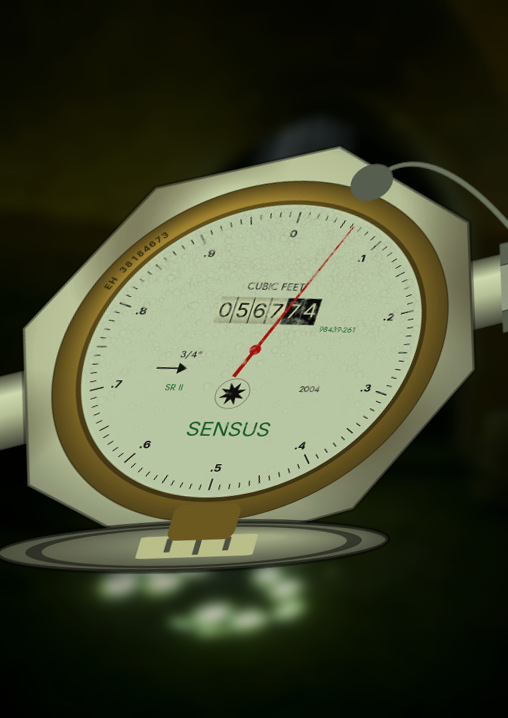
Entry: 56774.06,ft³
